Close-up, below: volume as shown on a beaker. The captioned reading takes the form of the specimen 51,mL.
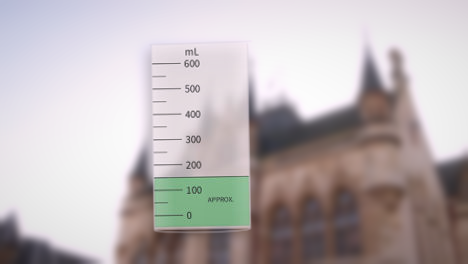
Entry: 150,mL
